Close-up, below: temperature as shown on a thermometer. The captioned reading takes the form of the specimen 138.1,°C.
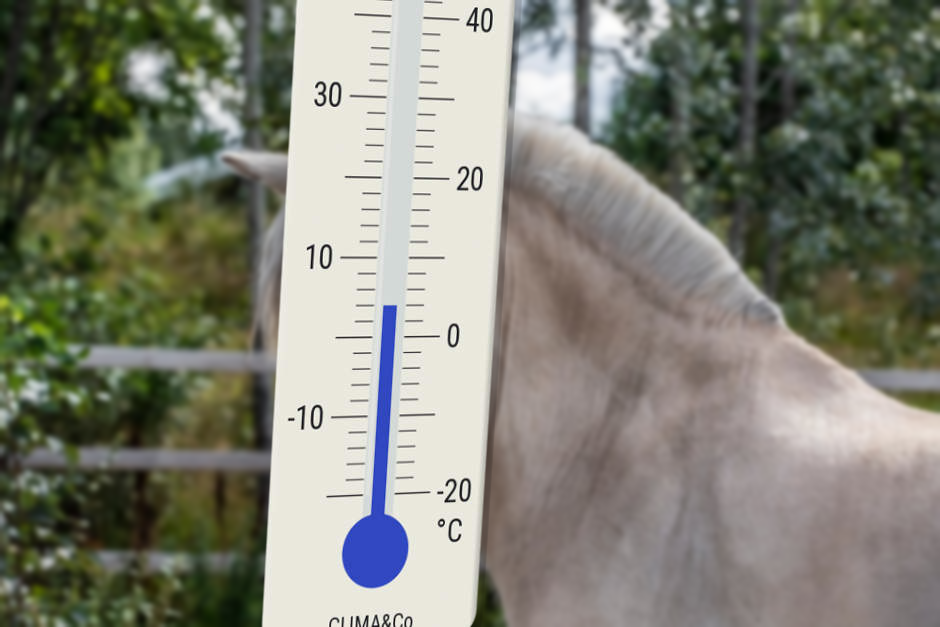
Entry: 4,°C
